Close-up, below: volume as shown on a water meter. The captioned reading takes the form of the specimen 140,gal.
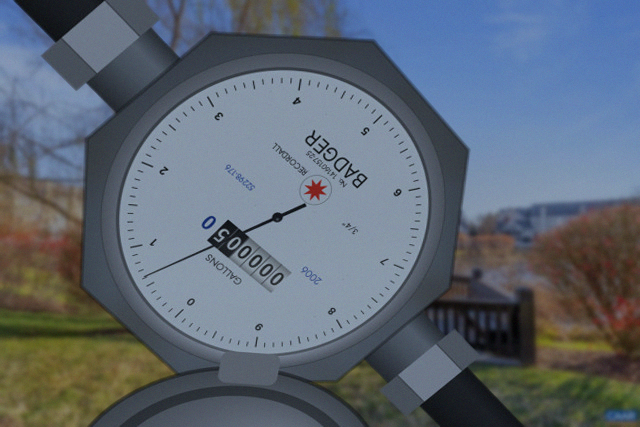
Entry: 50.6,gal
